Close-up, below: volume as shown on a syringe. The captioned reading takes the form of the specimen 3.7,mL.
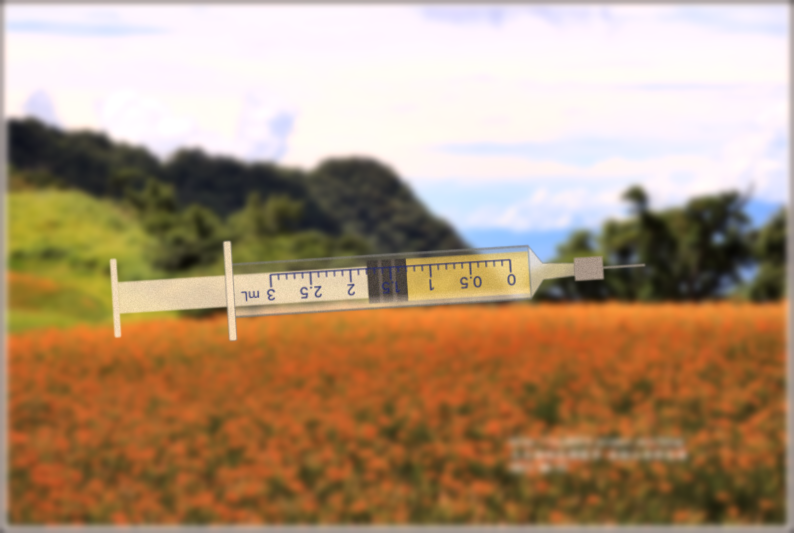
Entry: 1.3,mL
